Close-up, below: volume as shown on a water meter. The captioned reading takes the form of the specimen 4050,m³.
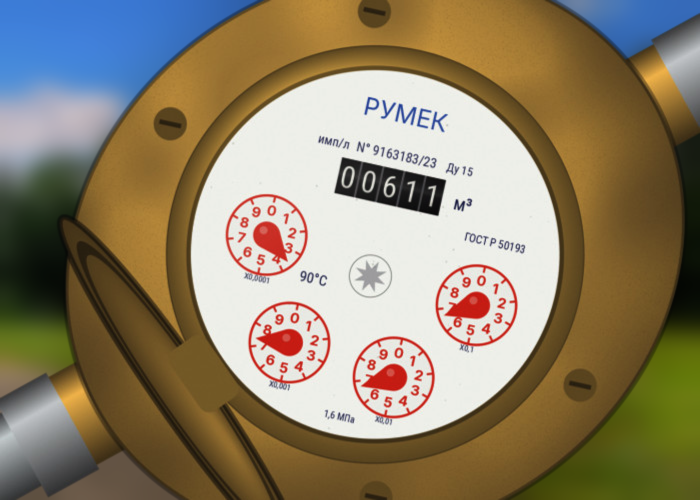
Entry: 611.6673,m³
